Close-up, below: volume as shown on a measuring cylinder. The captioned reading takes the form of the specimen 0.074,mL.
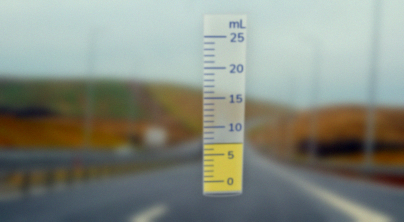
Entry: 7,mL
